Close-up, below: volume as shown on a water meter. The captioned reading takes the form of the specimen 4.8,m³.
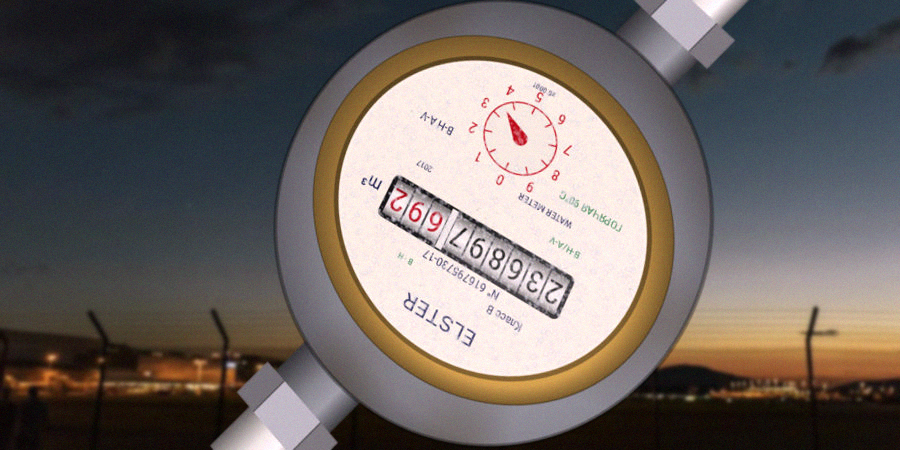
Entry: 236897.6923,m³
